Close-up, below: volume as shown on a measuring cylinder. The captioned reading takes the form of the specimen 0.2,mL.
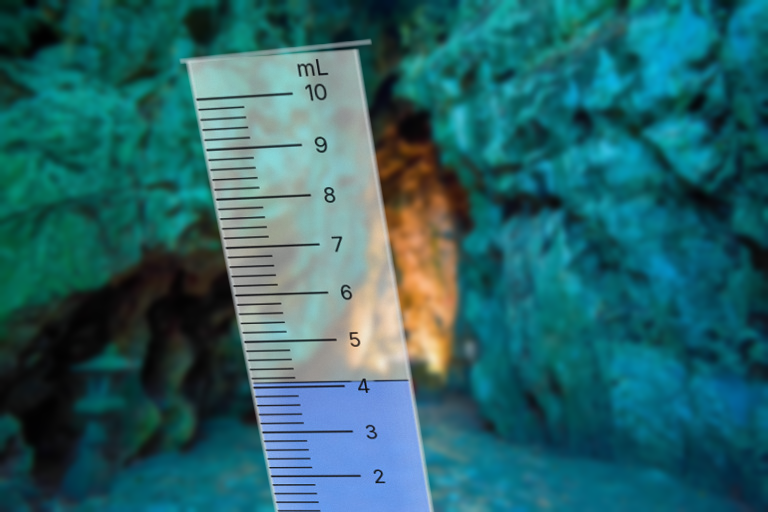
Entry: 4.1,mL
